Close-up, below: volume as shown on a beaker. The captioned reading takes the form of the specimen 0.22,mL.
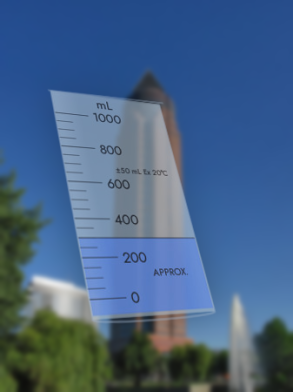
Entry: 300,mL
